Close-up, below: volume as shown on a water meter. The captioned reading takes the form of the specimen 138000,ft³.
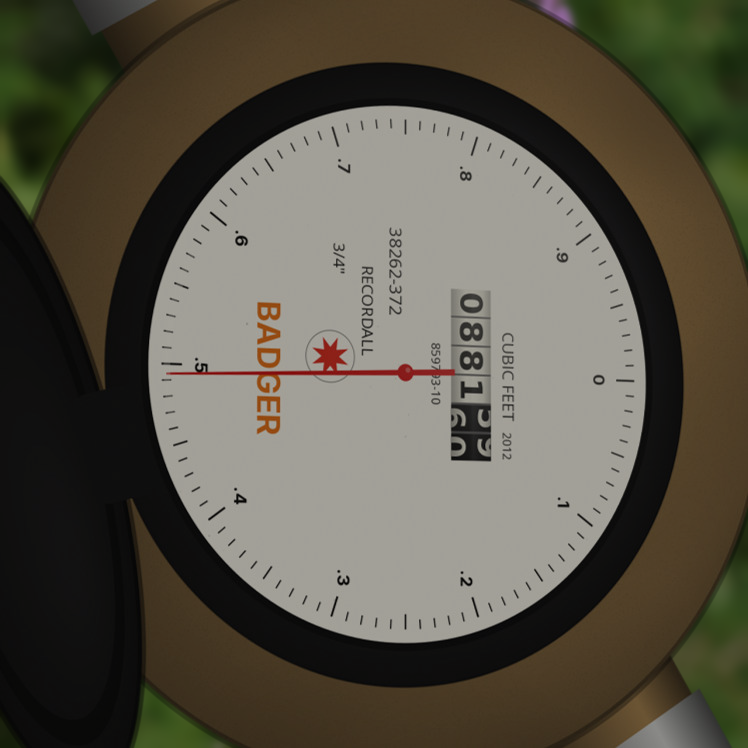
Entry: 88159.49,ft³
